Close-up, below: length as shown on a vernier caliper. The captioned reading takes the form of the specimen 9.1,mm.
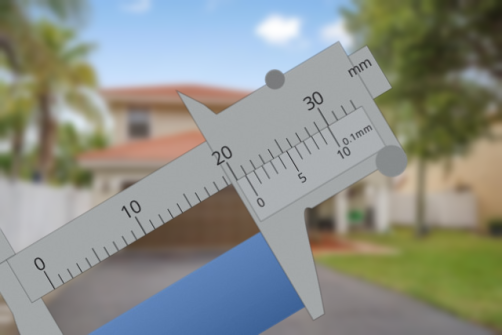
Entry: 20.9,mm
